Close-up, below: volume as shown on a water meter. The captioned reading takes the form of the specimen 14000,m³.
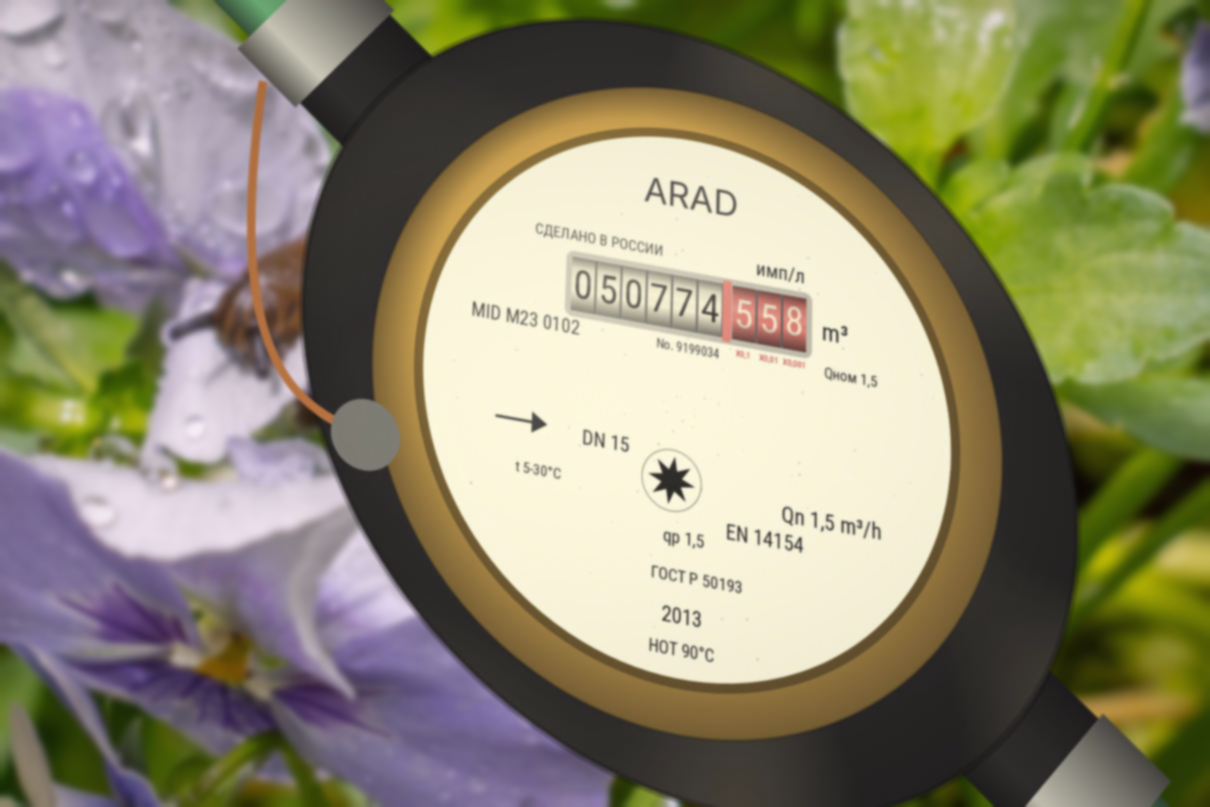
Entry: 50774.558,m³
